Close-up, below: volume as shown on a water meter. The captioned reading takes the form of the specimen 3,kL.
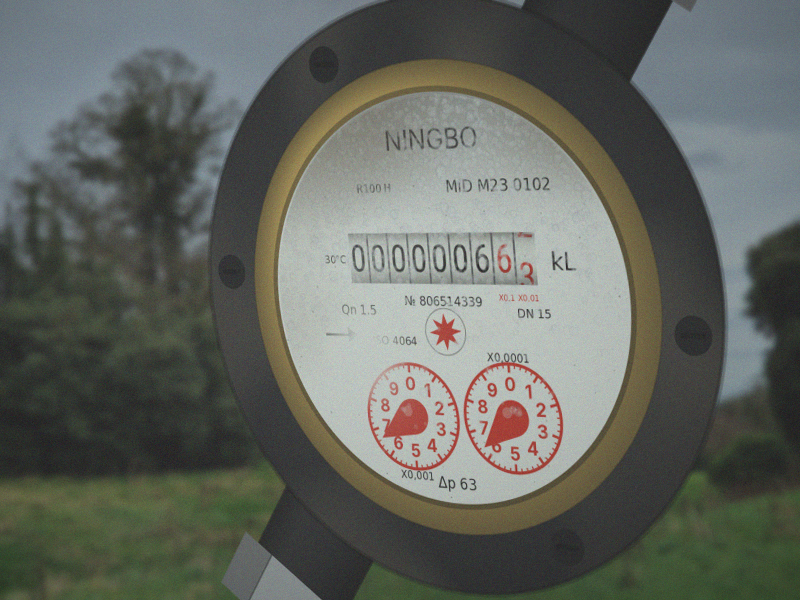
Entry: 6.6266,kL
